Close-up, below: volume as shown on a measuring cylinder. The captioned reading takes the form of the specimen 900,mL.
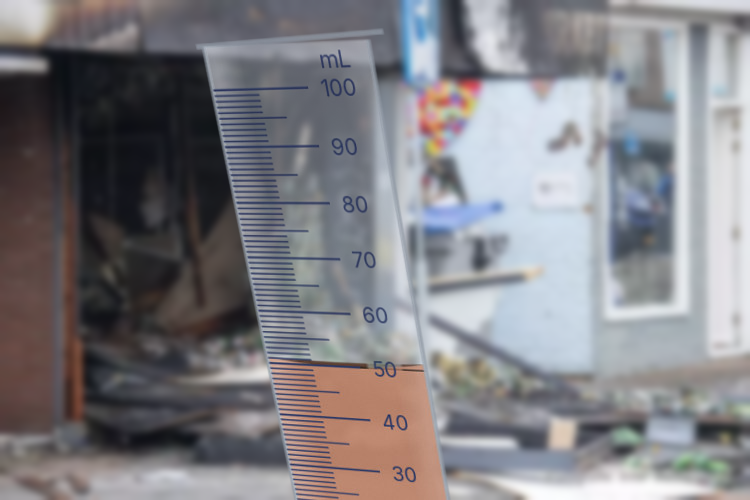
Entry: 50,mL
